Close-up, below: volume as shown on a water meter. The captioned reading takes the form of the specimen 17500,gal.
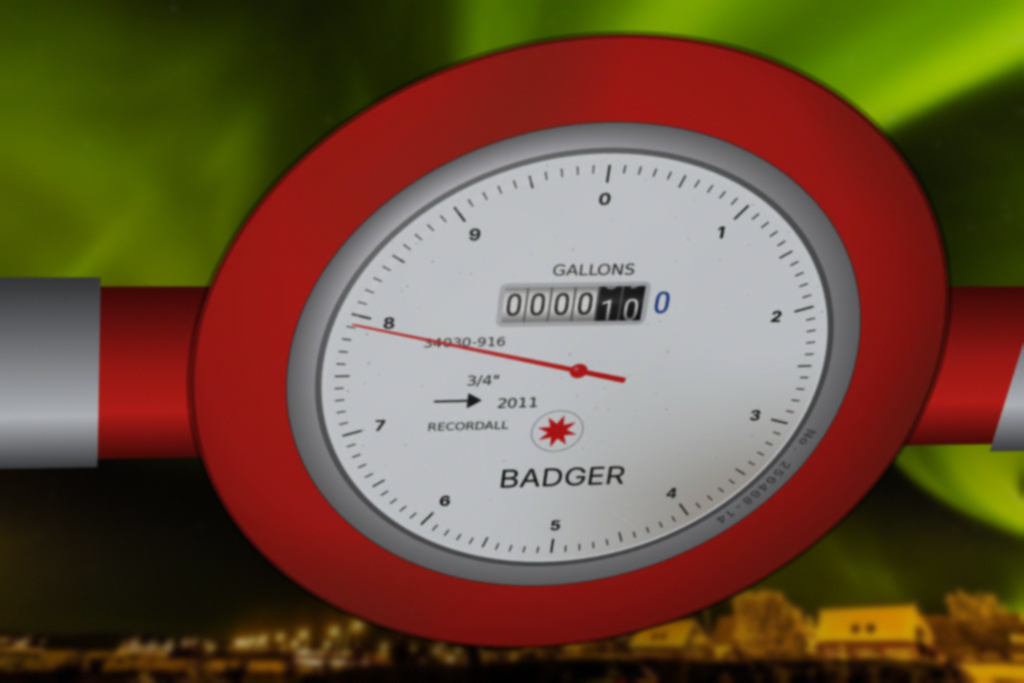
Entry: 97.9,gal
